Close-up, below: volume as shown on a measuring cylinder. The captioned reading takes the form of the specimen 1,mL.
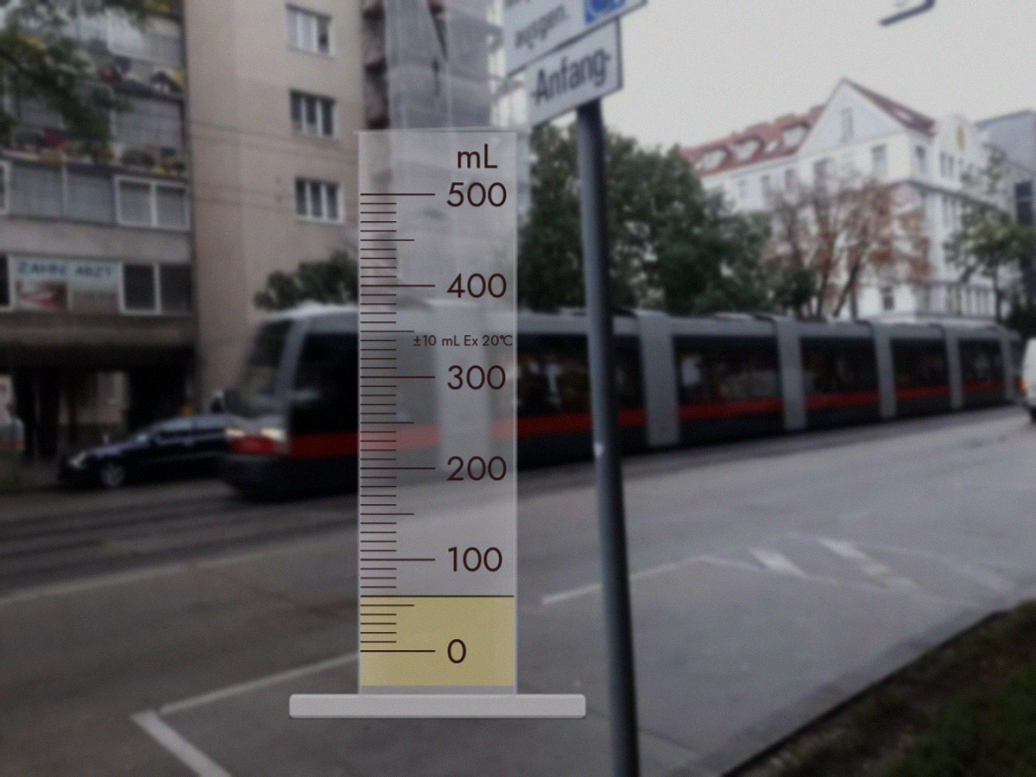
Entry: 60,mL
